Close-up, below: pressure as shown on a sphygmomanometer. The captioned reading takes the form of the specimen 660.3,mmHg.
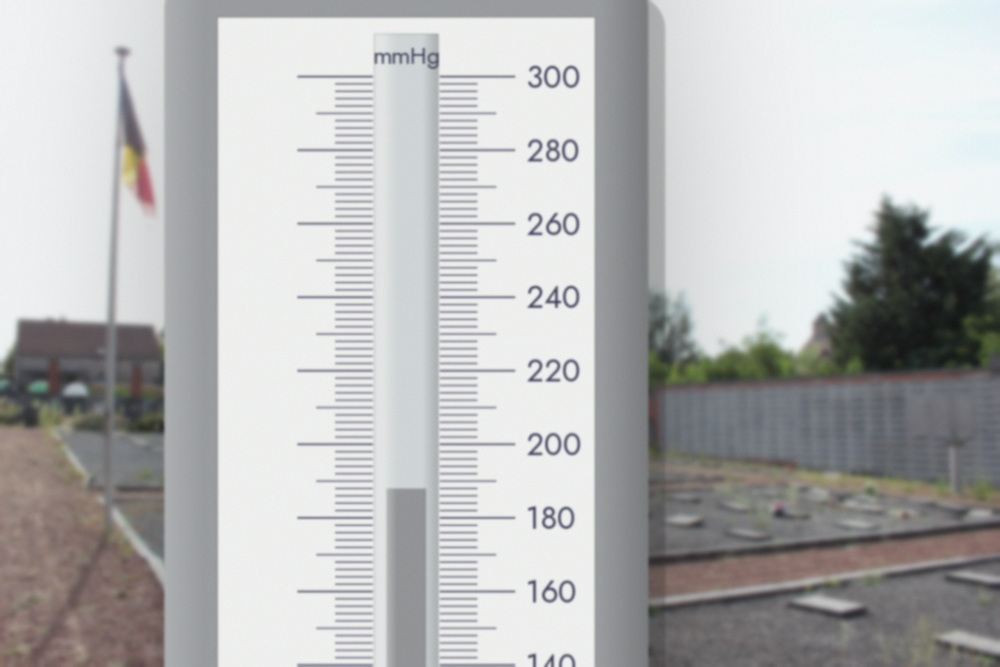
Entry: 188,mmHg
